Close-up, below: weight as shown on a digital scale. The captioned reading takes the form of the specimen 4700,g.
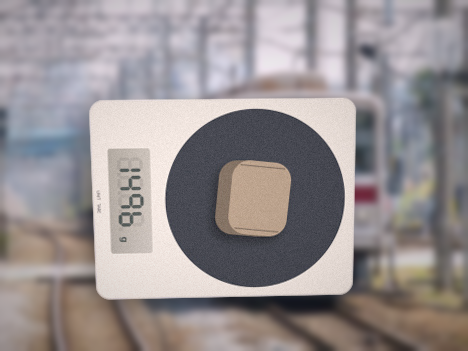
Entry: 1496,g
